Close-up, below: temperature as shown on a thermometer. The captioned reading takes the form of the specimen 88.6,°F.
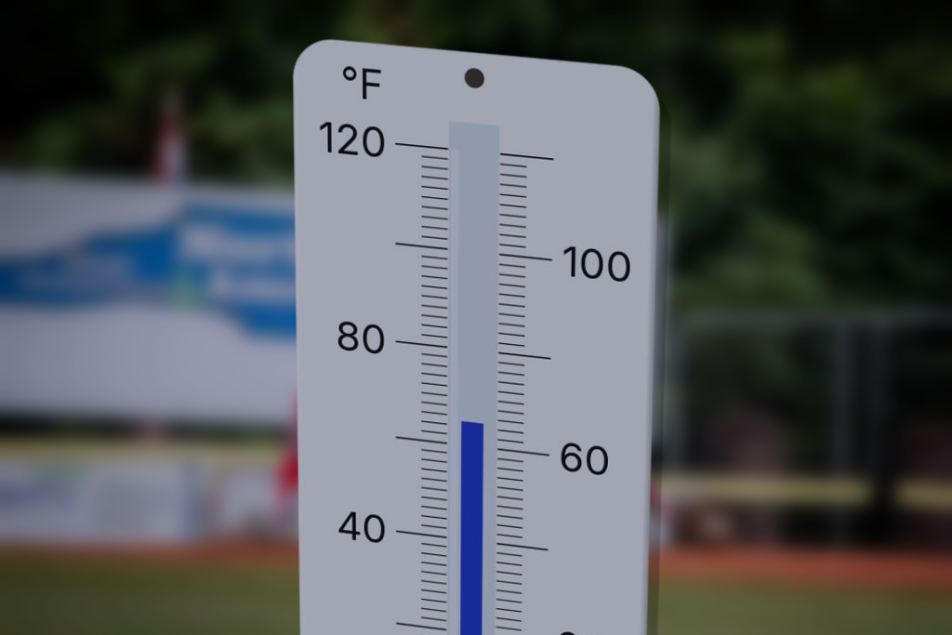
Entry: 65,°F
